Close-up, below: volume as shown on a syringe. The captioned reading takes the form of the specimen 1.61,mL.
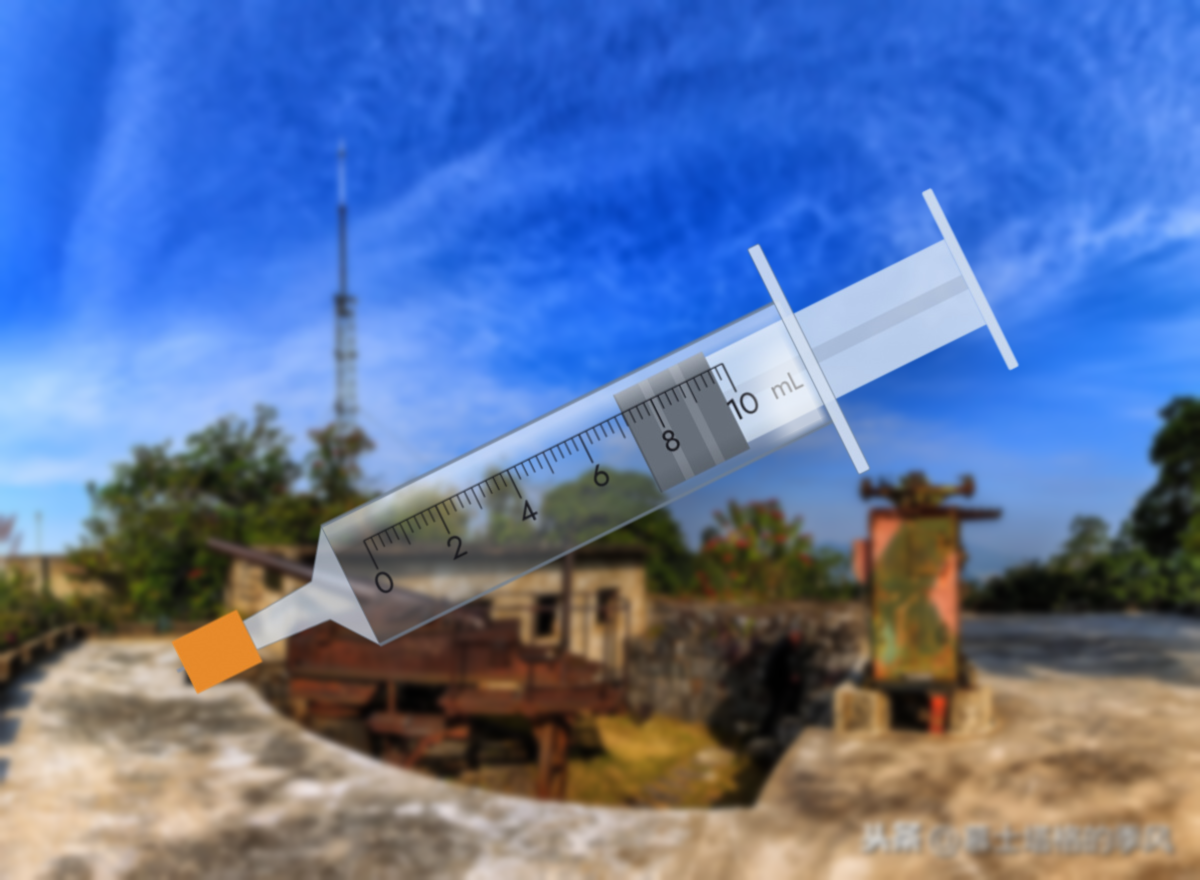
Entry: 7.2,mL
